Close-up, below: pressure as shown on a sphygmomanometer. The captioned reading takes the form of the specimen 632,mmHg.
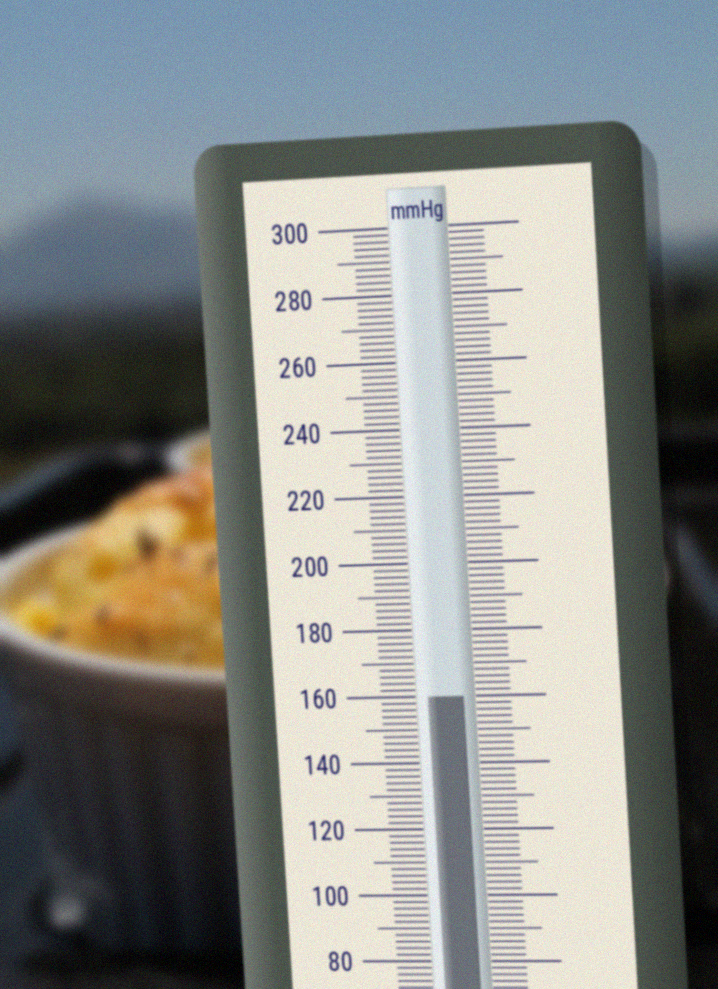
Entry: 160,mmHg
